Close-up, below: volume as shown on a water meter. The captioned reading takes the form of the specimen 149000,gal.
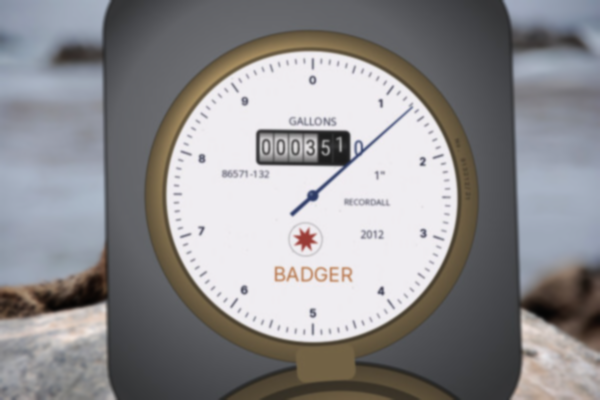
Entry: 3511.3,gal
